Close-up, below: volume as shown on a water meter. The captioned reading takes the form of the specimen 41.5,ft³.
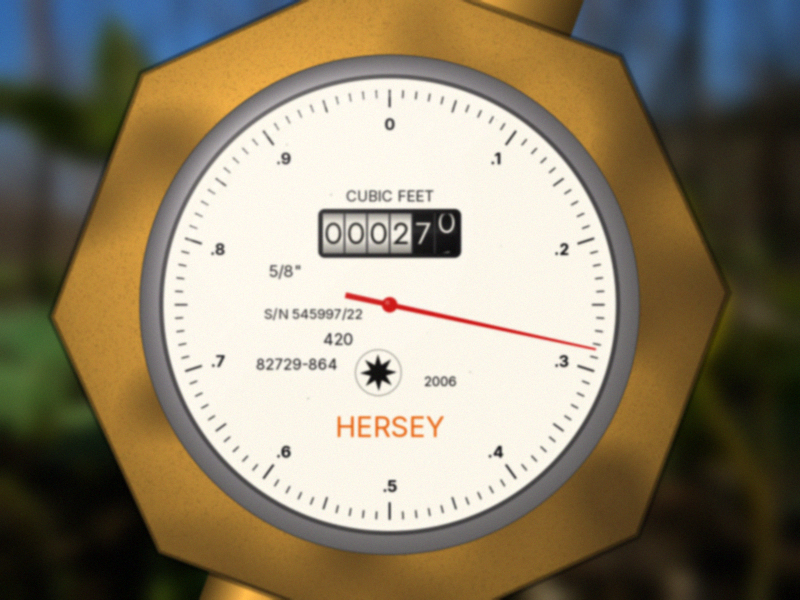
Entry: 270.28,ft³
